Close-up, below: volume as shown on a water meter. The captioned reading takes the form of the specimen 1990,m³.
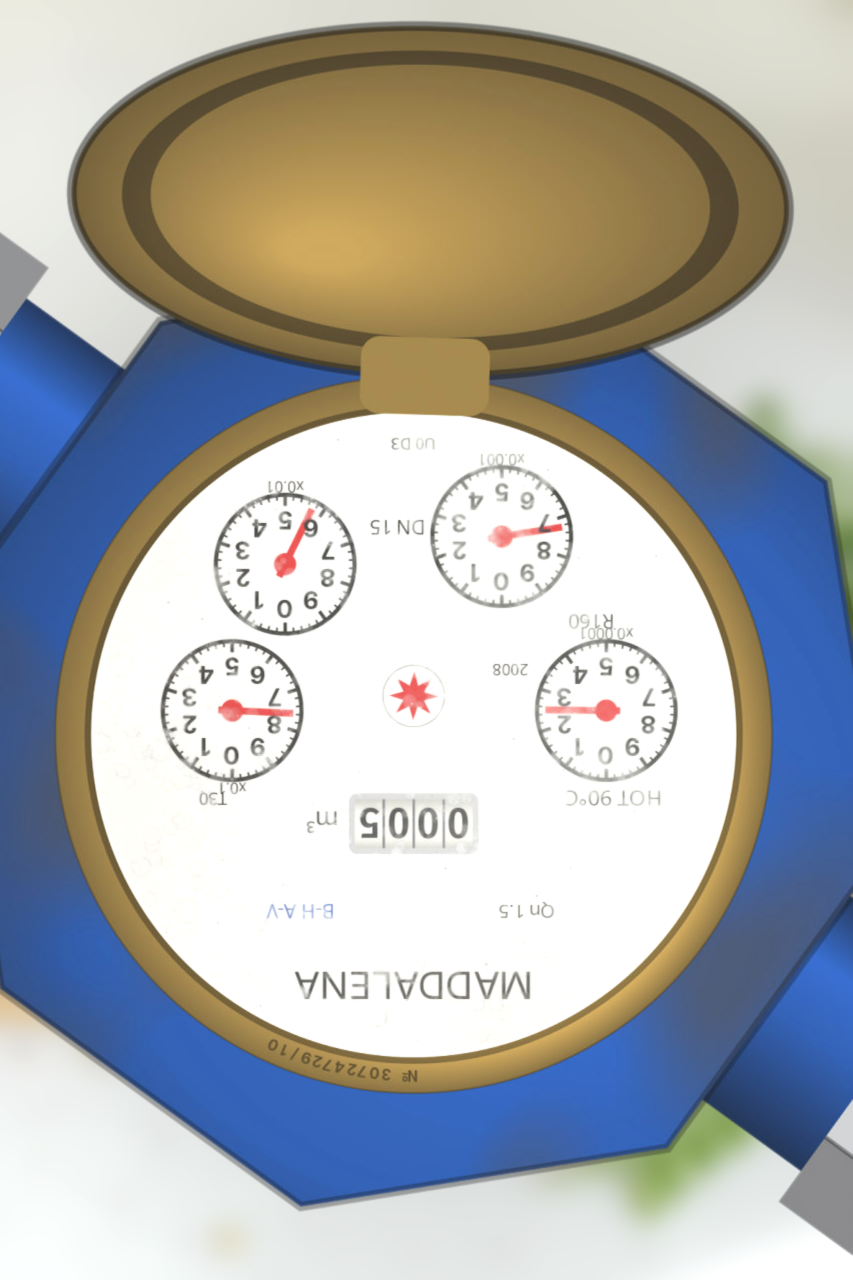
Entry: 5.7572,m³
